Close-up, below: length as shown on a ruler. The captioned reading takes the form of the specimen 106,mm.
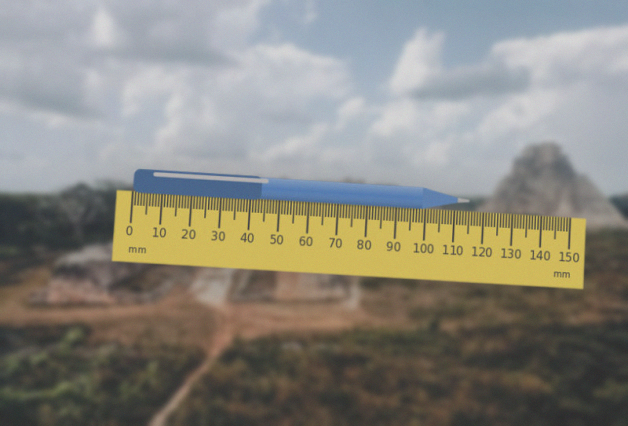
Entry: 115,mm
